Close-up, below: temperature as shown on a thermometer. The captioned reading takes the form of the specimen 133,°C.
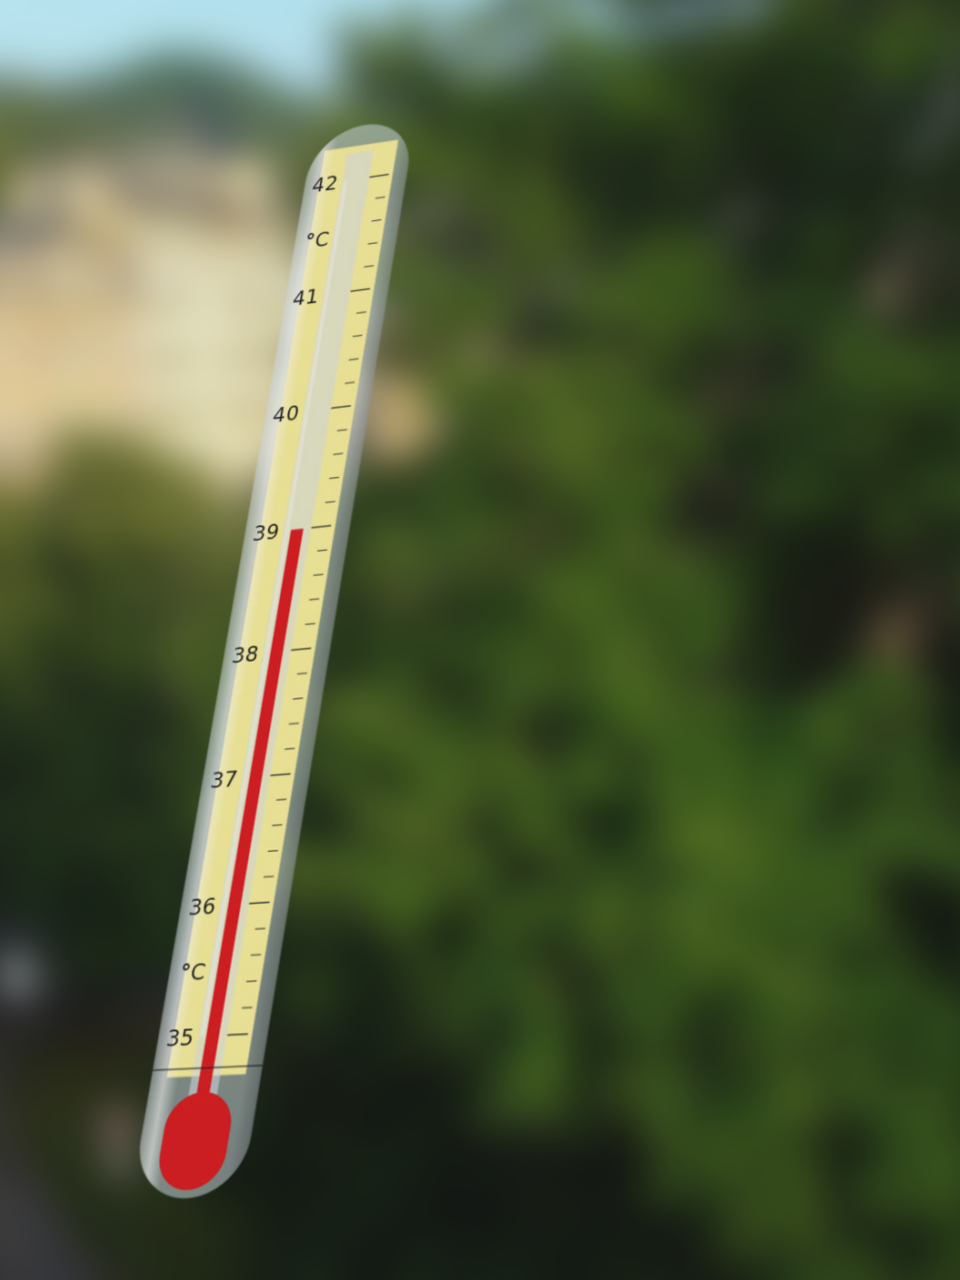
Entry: 39,°C
